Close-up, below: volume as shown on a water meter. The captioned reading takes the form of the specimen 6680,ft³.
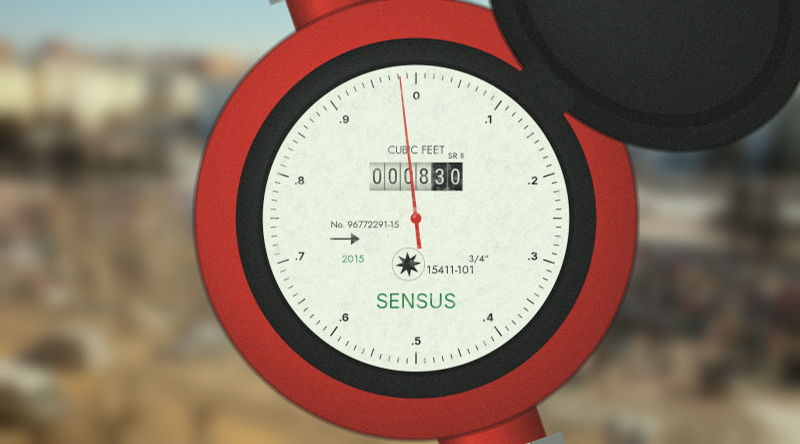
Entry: 829.98,ft³
